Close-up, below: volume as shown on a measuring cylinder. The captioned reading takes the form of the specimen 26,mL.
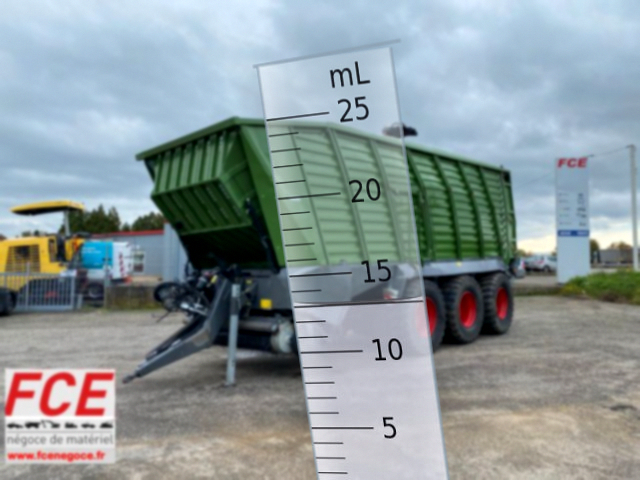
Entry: 13,mL
